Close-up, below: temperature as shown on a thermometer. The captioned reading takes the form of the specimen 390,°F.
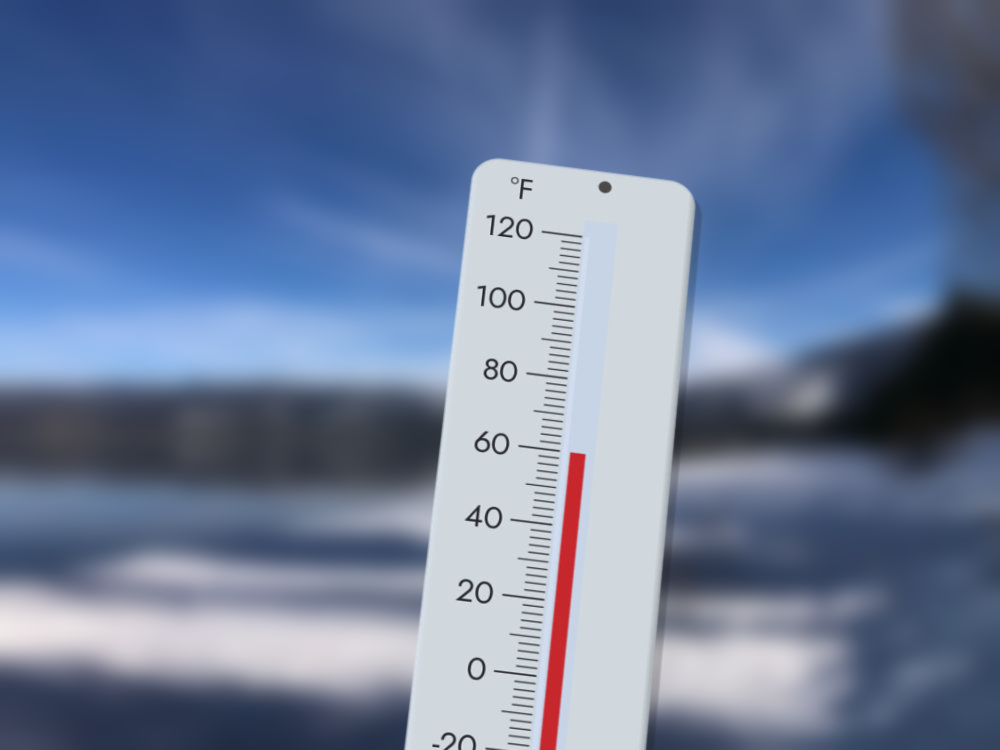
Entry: 60,°F
